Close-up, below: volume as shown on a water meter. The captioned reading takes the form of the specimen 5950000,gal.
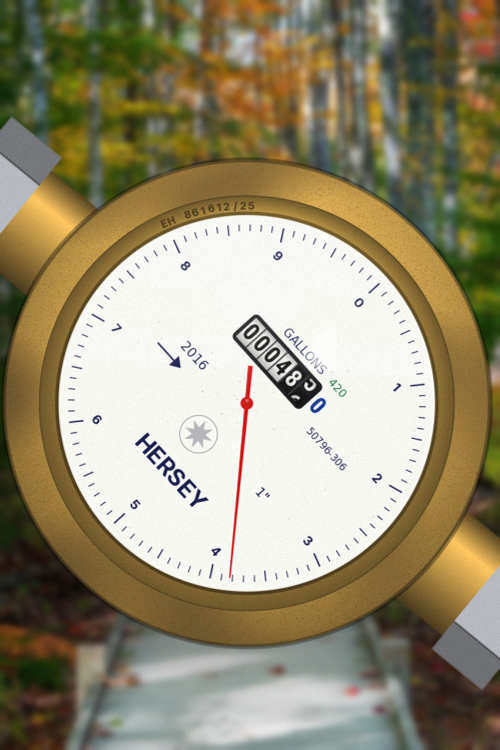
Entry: 4853.8,gal
